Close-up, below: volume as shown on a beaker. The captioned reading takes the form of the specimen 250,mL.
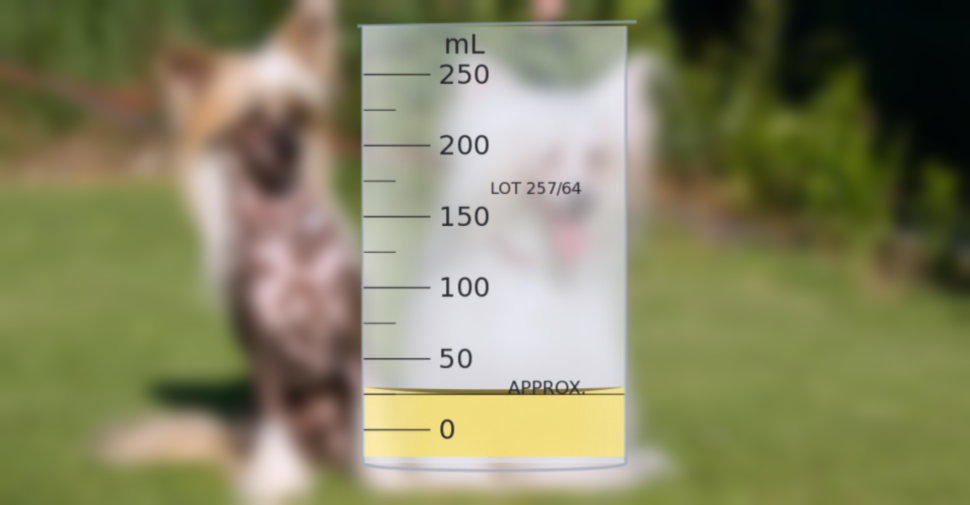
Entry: 25,mL
